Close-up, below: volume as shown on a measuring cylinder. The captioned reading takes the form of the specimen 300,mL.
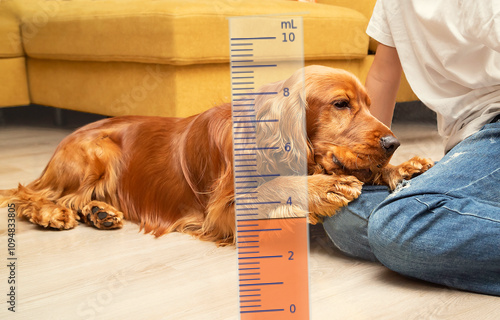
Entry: 3.4,mL
